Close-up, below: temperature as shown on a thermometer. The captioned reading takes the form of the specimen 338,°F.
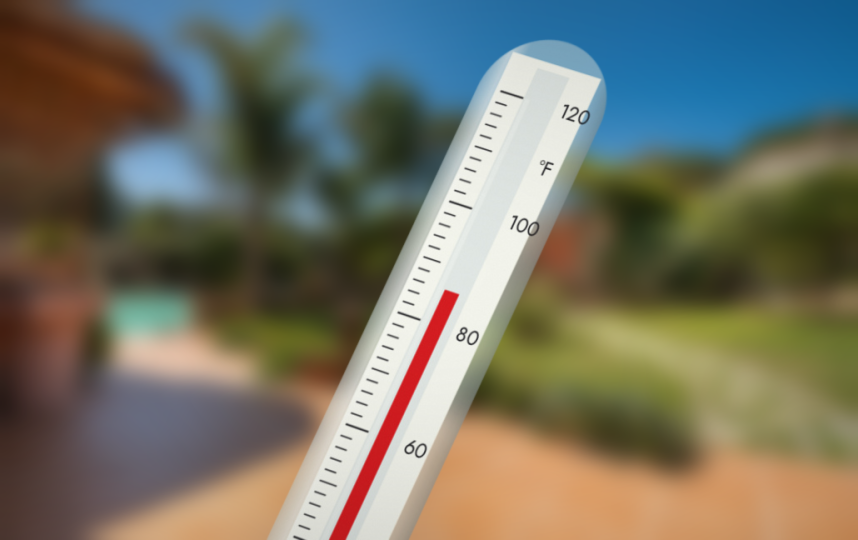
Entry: 86,°F
